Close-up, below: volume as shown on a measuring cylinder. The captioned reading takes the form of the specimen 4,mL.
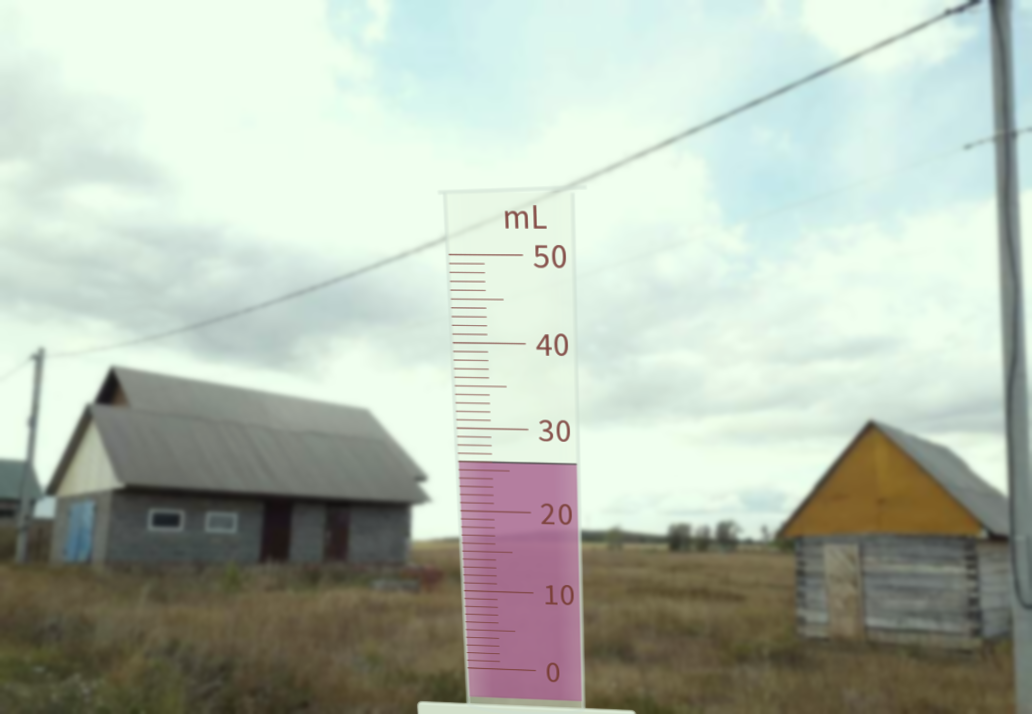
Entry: 26,mL
